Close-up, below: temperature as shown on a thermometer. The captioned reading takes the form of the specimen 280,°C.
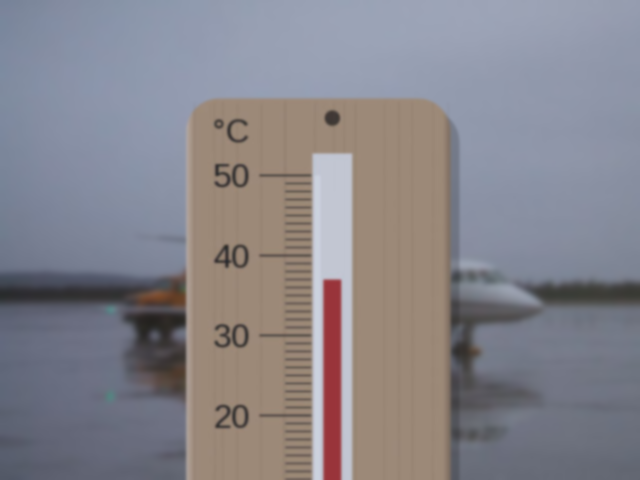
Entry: 37,°C
